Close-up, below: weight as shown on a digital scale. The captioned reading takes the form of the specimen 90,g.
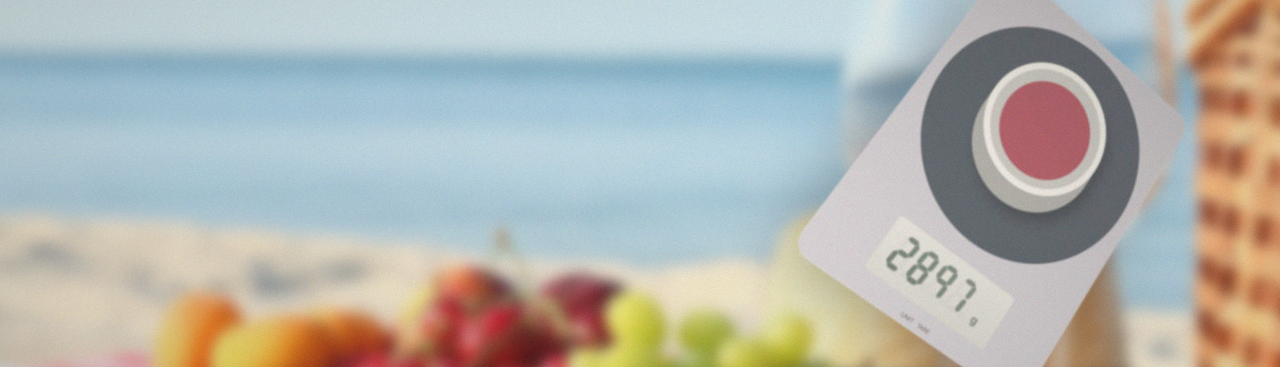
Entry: 2897,g
